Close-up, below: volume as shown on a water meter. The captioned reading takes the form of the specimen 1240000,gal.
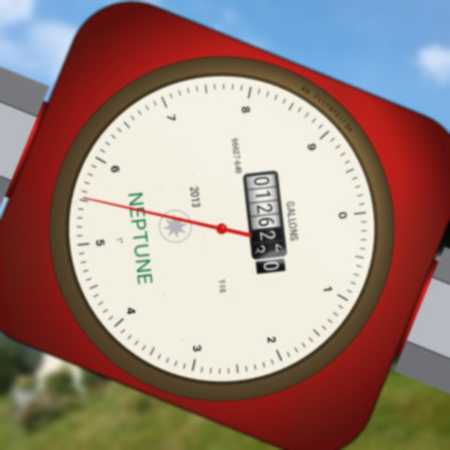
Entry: 126225.5,gal
